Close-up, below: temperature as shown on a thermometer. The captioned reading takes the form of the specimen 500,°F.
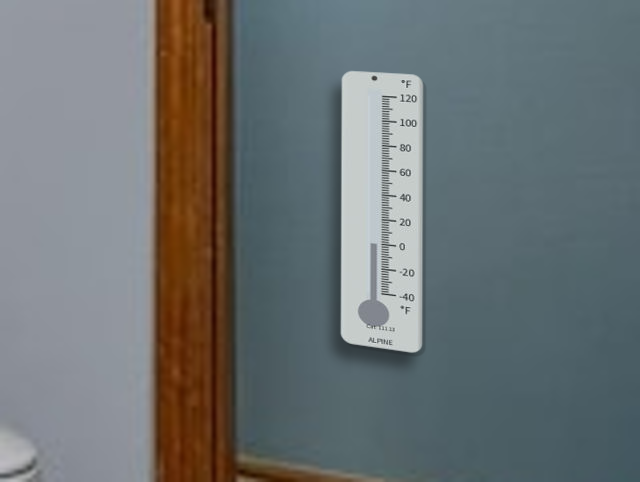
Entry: 0,°F
